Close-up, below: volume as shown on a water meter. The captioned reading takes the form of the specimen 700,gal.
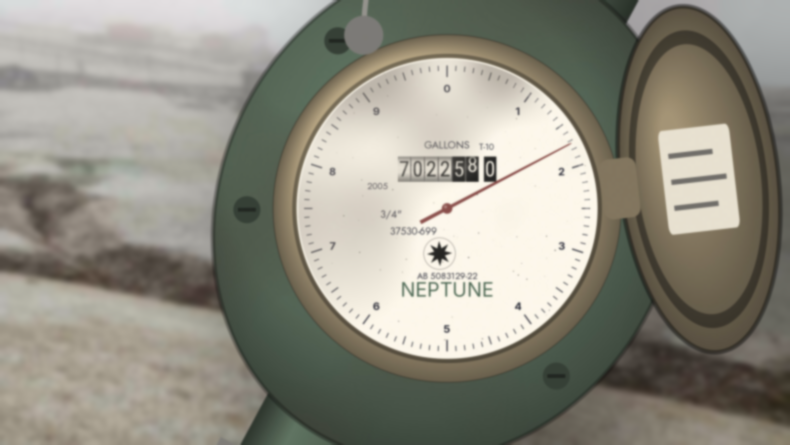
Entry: 7022581.7,gal
